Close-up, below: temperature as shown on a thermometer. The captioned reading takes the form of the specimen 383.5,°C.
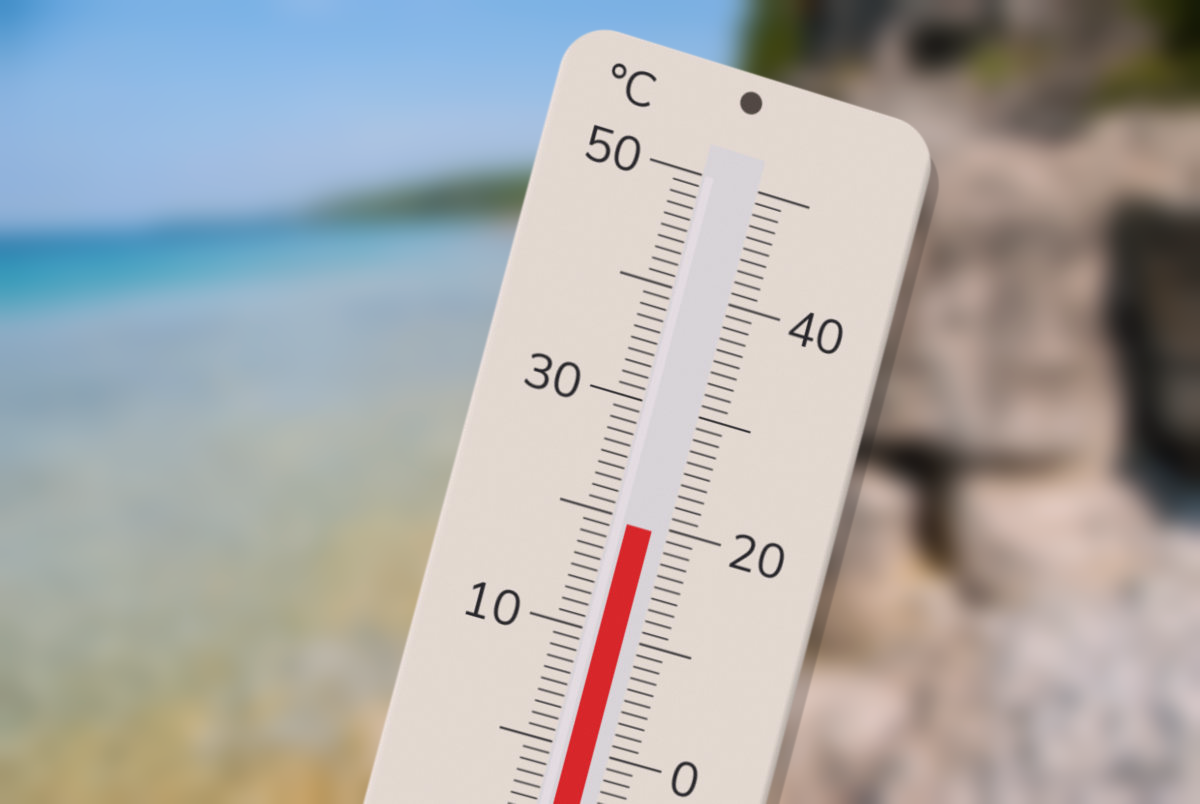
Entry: 19.5,°C
